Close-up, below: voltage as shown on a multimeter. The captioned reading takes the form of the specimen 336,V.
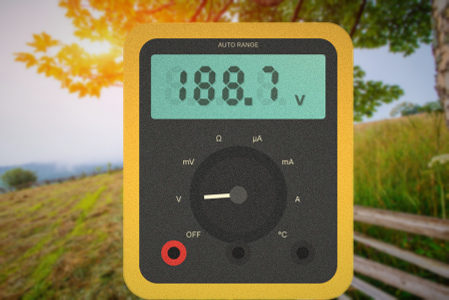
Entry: 188.7,V
